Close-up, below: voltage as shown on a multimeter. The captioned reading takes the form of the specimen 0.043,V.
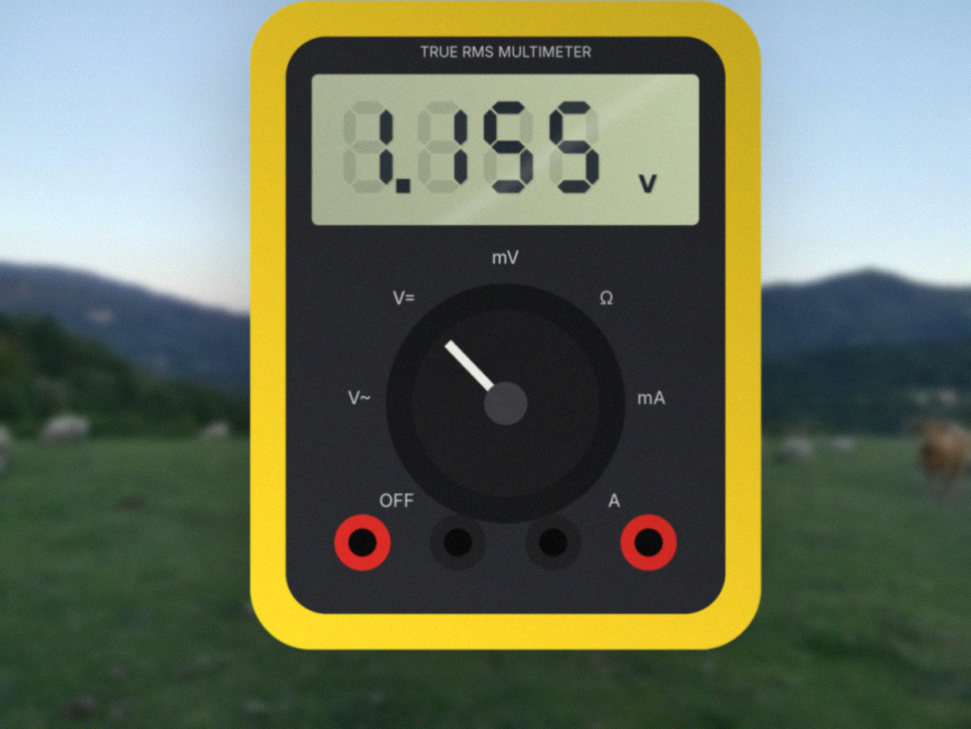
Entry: 1.155,V
